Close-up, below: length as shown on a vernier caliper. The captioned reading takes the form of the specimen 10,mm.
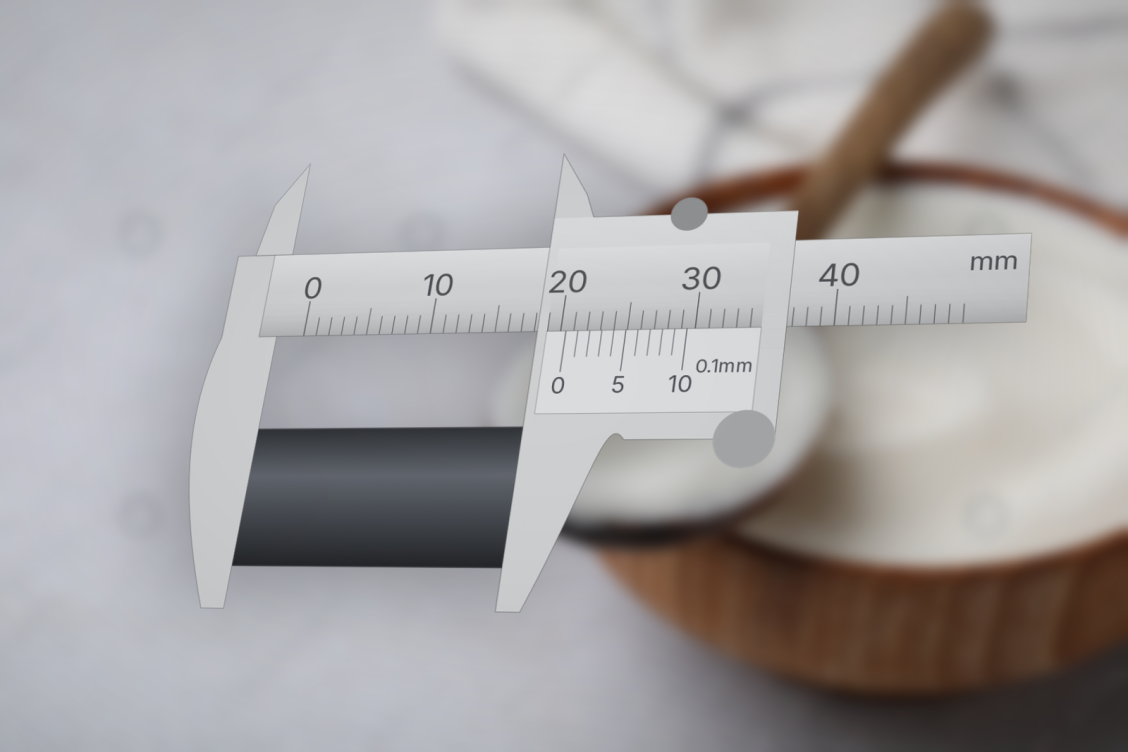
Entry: 20.4,mm
